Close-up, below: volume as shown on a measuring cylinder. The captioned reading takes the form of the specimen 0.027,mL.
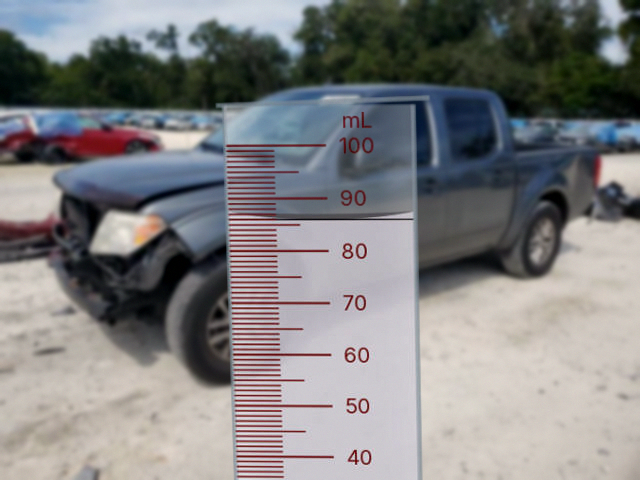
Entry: 86,mL
